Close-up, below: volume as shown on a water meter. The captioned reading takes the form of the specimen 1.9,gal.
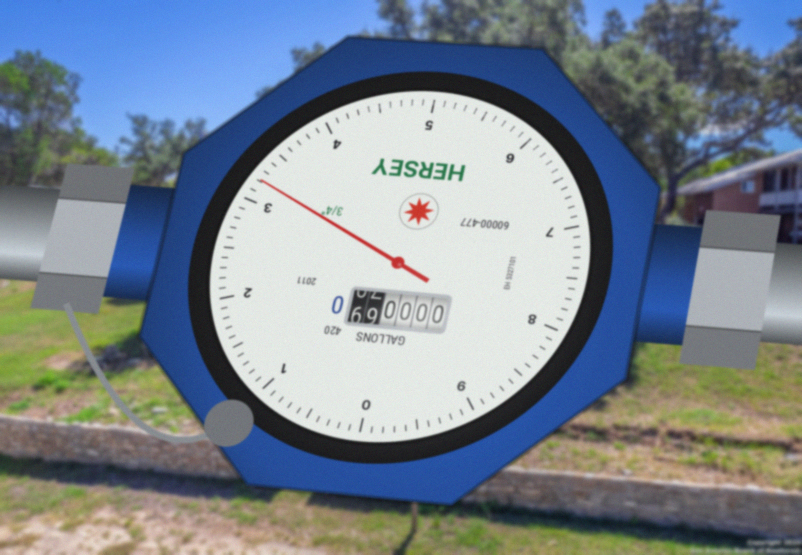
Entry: 693.2,gal
